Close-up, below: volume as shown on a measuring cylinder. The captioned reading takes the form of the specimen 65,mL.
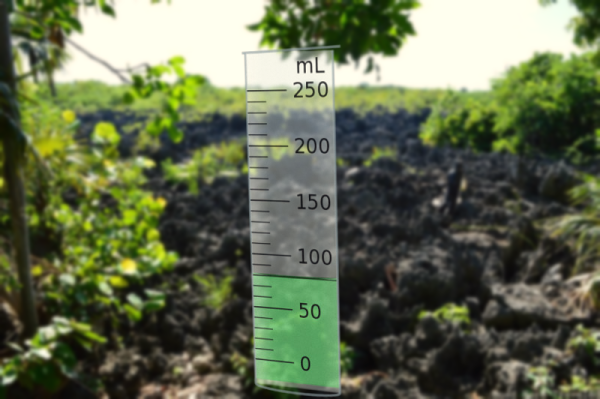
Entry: 80,mL
